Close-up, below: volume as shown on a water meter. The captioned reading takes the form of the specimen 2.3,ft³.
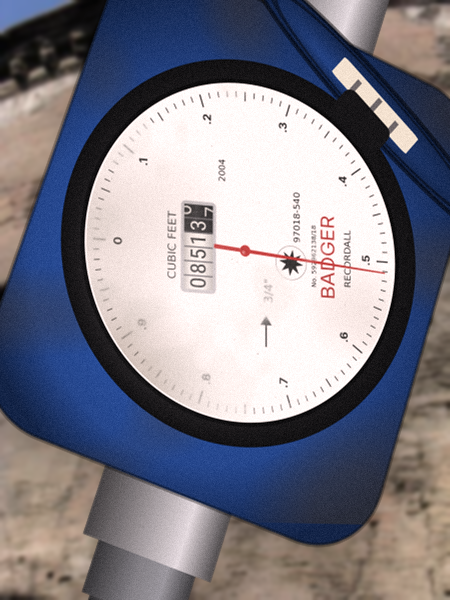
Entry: 85136.51,ft³
